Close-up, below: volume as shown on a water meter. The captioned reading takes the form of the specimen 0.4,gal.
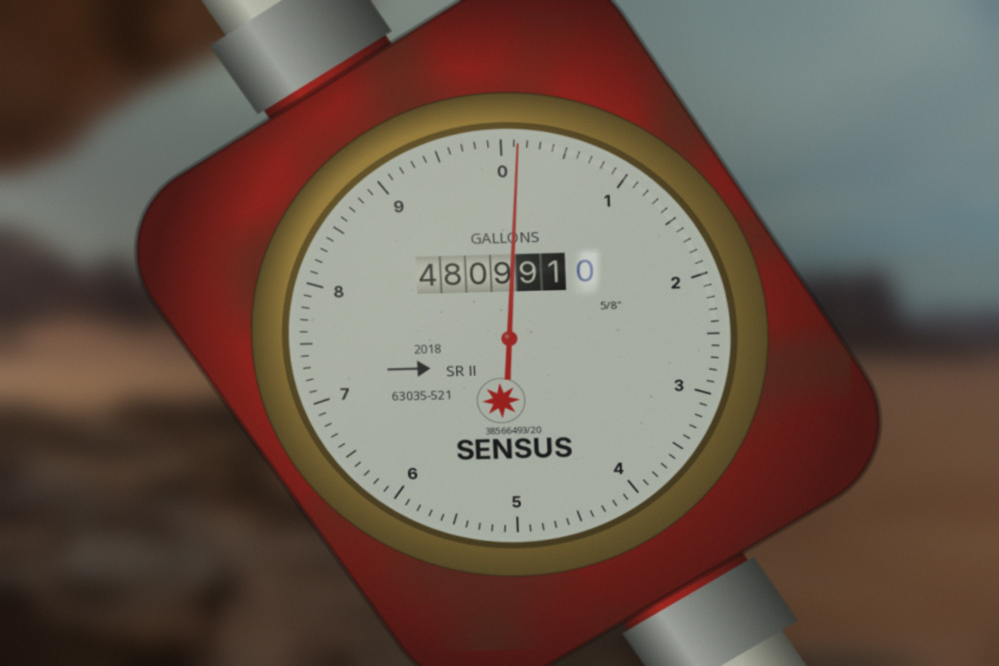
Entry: 4809910.1,gal
